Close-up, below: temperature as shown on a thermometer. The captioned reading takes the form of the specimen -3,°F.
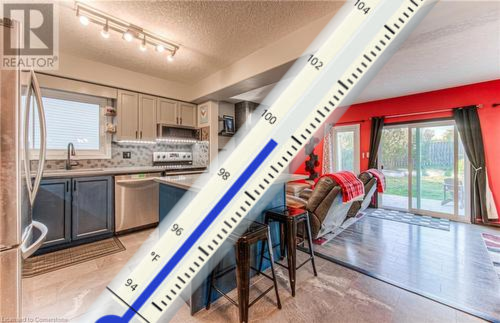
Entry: 99.6,°F
